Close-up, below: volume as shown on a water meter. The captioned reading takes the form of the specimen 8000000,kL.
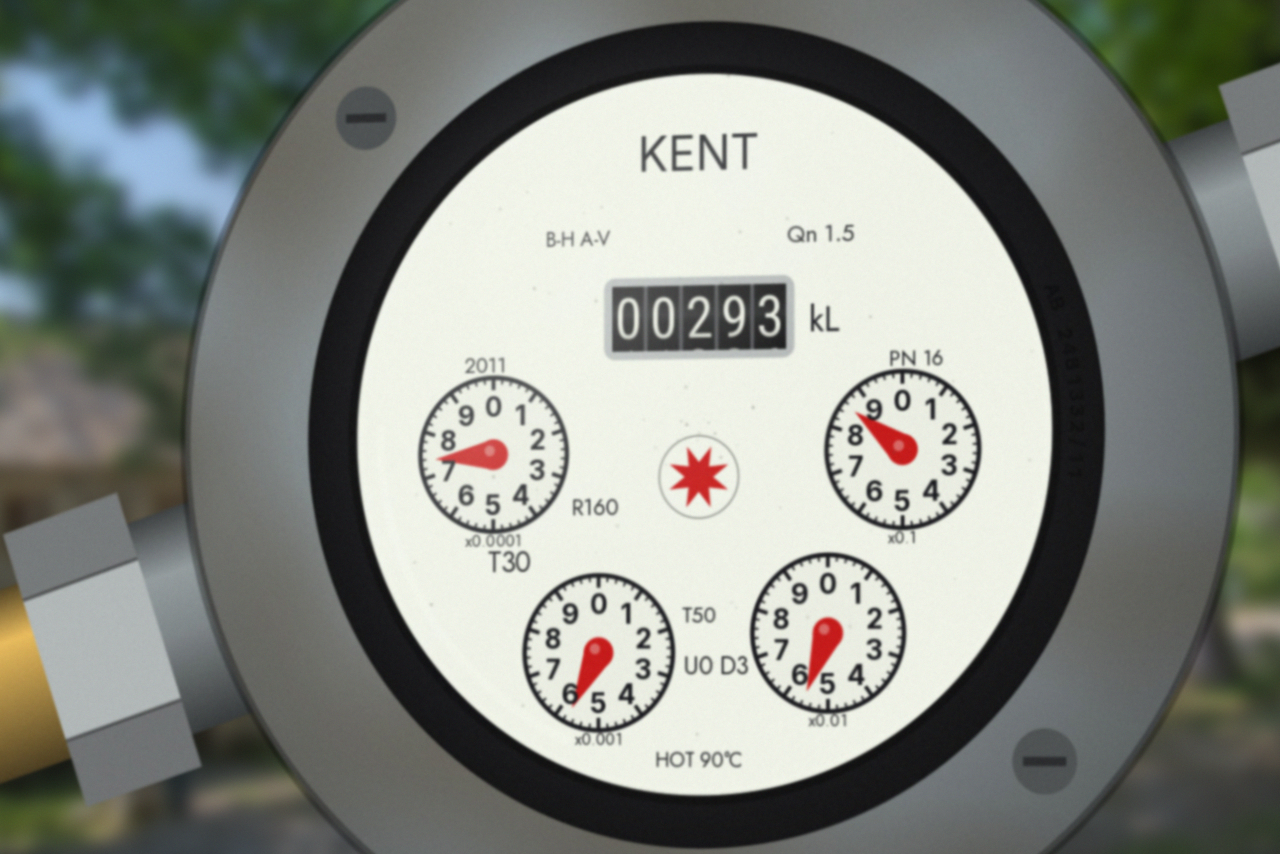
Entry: 293.8557,kL
